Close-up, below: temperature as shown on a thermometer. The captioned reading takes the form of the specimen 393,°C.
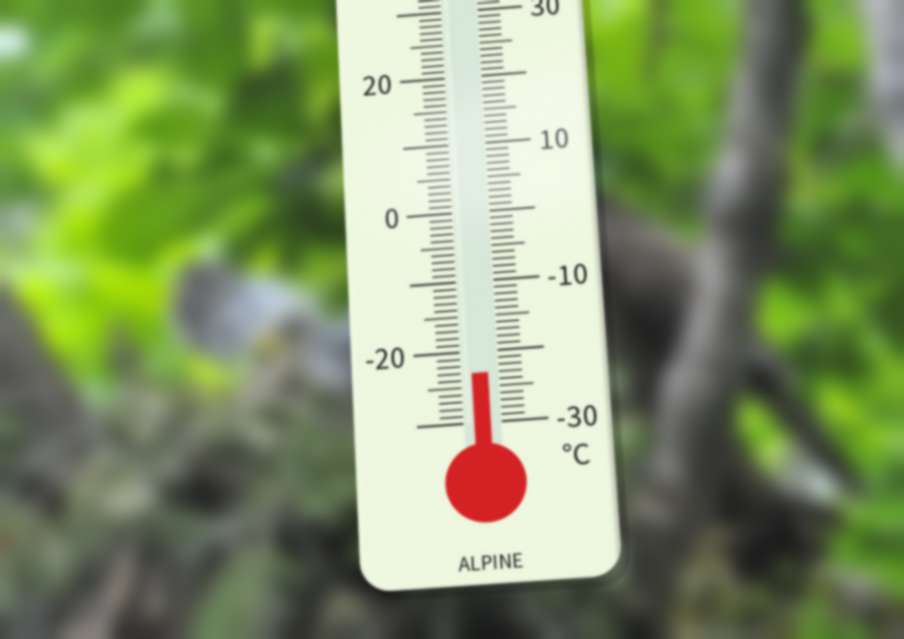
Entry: -23,°C
